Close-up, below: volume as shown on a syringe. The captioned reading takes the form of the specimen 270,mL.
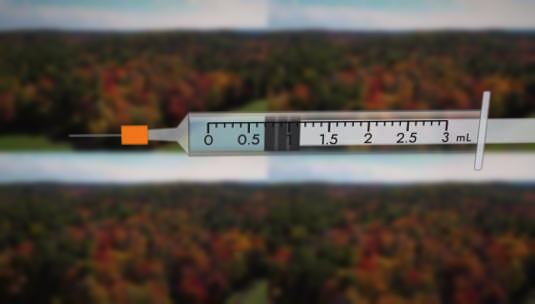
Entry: 0.7,mL
